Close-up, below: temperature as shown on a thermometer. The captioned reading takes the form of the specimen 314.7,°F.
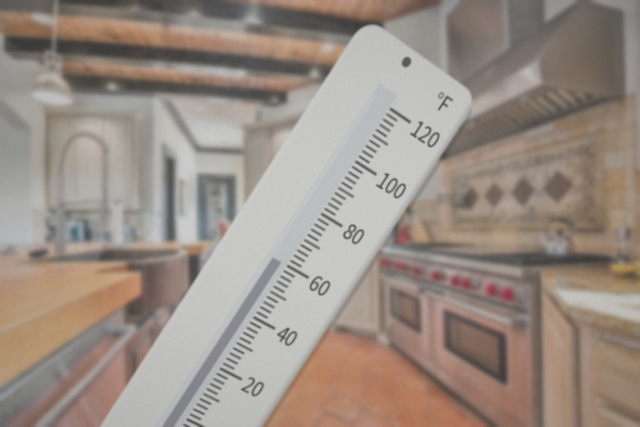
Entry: 60,°F
